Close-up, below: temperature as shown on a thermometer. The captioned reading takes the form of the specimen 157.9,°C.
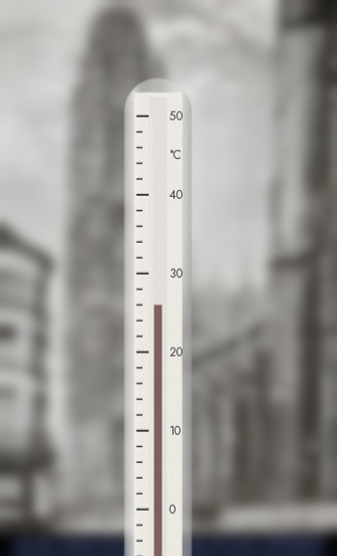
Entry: 26,°C
